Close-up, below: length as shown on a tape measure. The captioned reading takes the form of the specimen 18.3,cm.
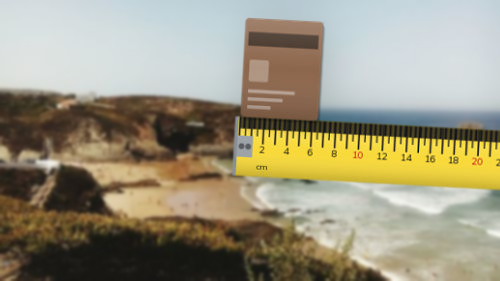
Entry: 6.5,cm
